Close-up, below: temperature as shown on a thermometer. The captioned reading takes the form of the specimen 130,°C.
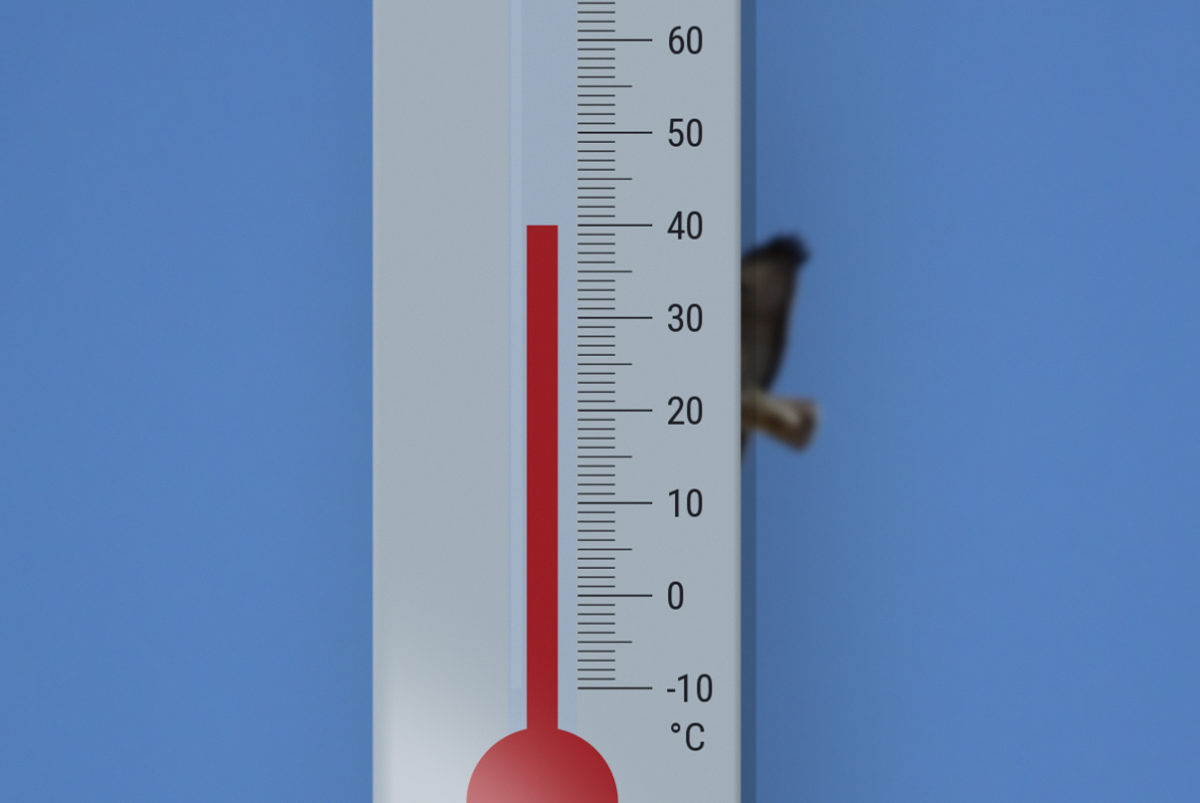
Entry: 40,°C
